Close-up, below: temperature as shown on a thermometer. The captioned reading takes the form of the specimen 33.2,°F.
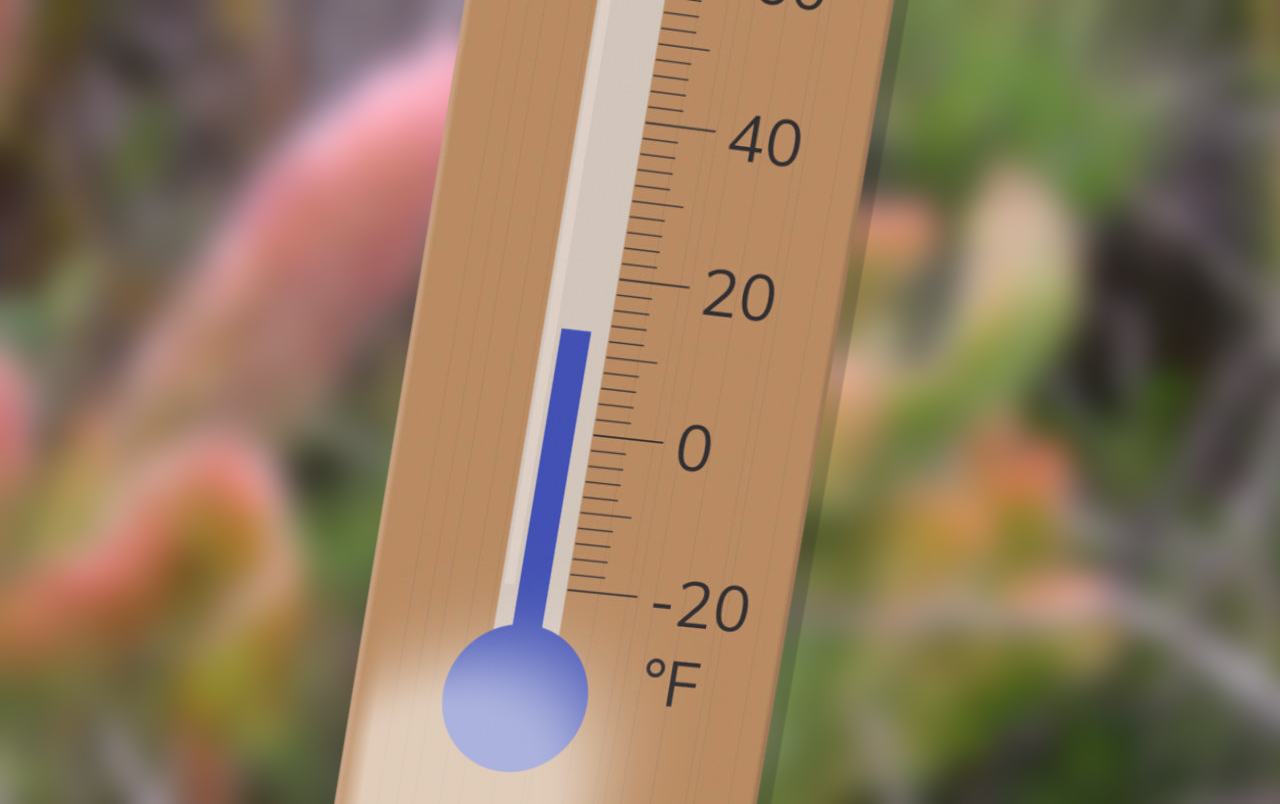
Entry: 13,°F
